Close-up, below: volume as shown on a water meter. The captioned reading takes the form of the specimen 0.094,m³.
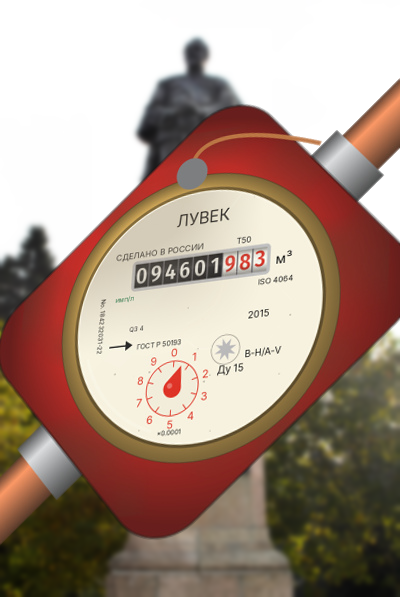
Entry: 94601.9830,m³
